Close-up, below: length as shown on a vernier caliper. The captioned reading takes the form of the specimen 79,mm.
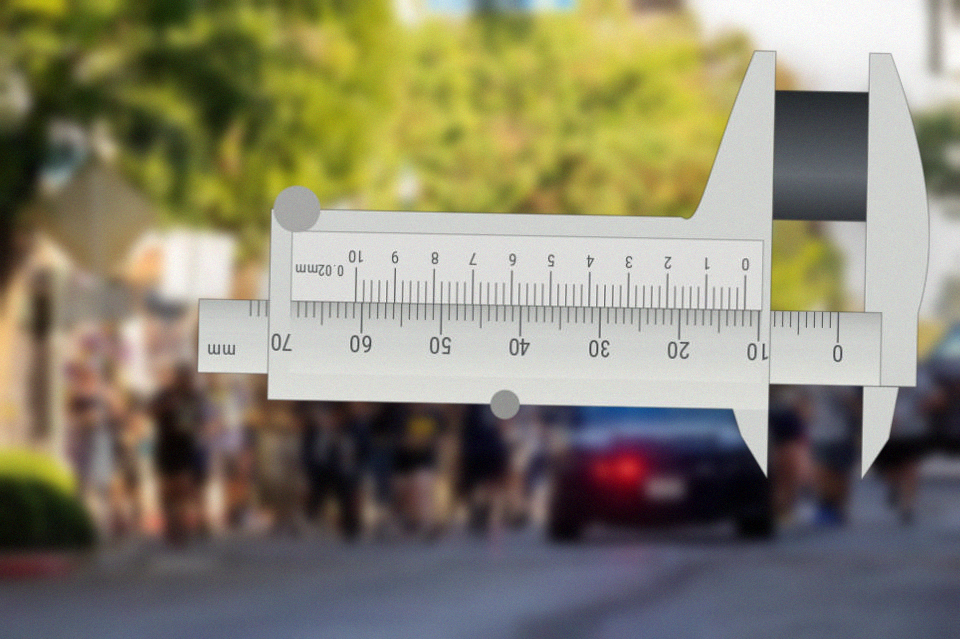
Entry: 11.8,mm
